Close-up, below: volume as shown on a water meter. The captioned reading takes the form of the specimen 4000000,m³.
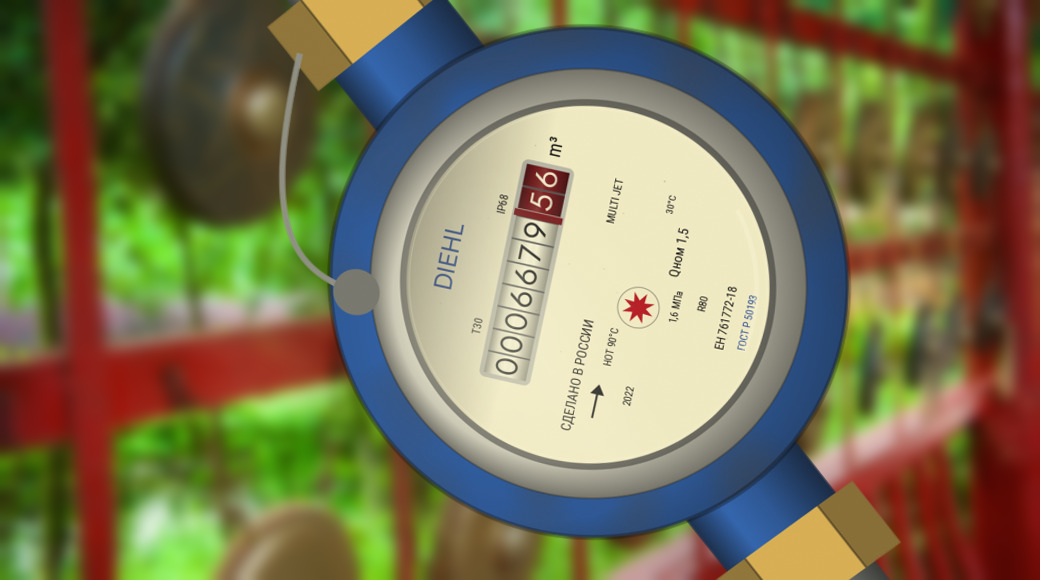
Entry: 6679.56,m³
